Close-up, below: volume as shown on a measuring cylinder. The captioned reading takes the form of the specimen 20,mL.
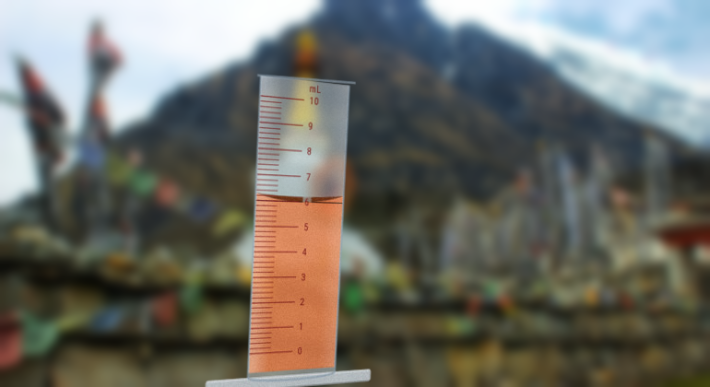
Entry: 6,mL
